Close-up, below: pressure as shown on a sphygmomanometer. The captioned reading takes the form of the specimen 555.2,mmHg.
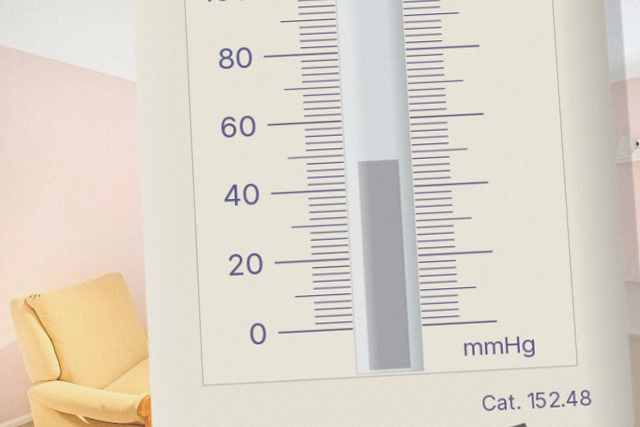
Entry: 48,mmHg
